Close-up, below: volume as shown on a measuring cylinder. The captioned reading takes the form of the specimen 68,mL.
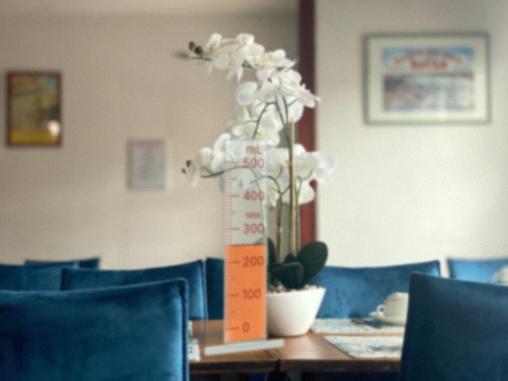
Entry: 250,mL
